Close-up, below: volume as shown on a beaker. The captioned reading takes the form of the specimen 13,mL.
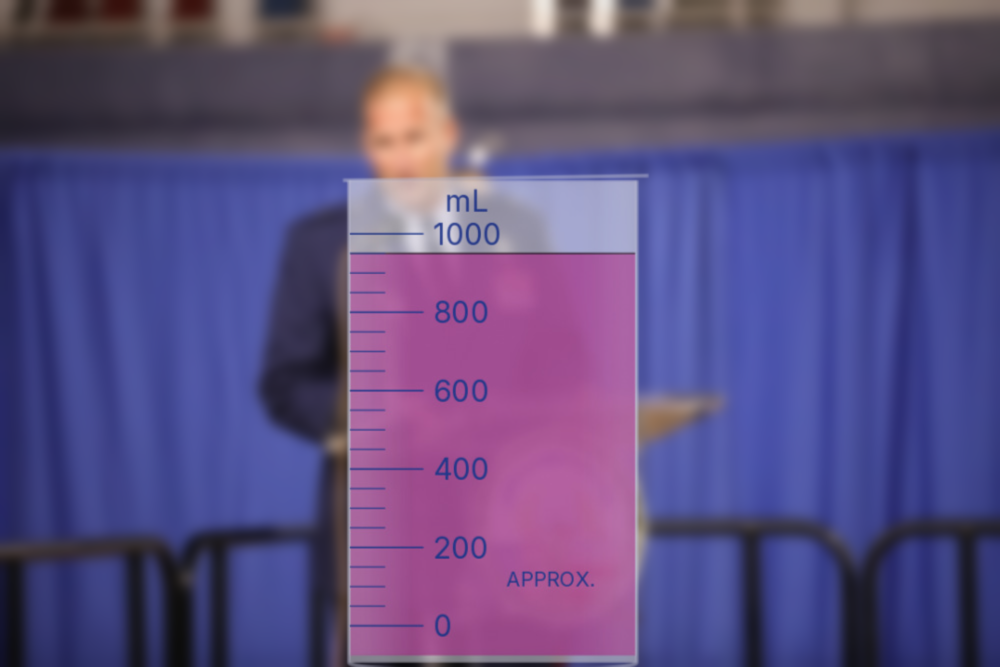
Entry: 950,mL
